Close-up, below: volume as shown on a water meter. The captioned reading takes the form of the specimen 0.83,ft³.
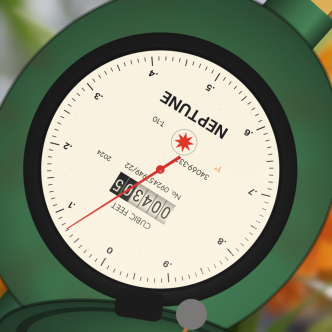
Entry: 4305.07,ft³
